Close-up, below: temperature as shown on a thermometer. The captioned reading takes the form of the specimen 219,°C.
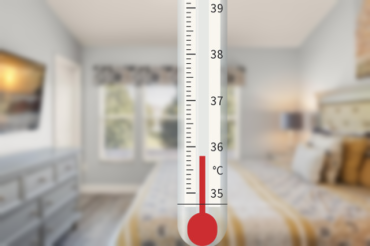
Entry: 35.8,°C
